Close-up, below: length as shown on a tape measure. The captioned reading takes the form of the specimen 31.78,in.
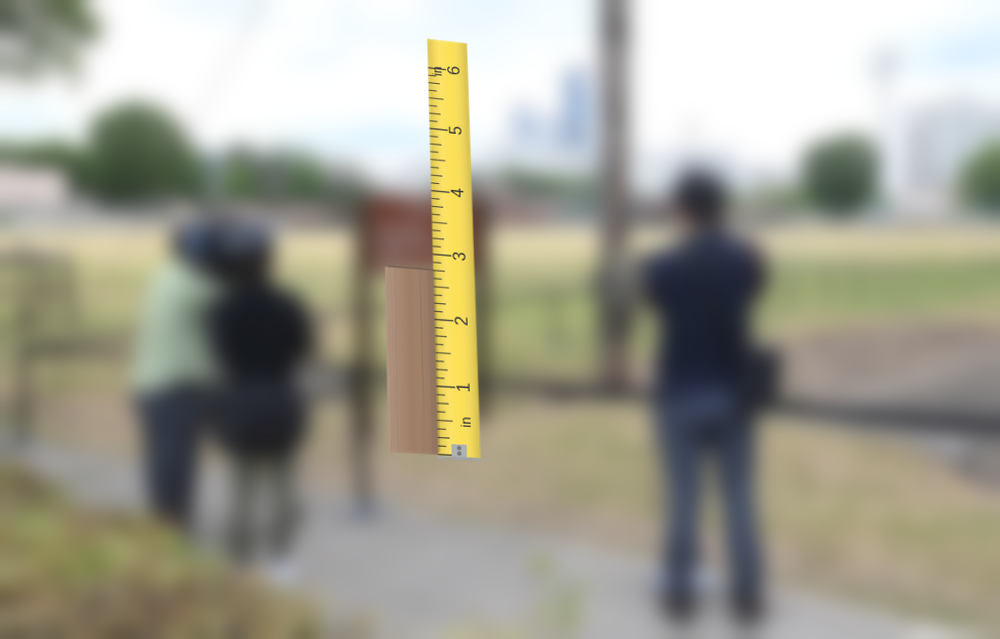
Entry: 2.75,in
